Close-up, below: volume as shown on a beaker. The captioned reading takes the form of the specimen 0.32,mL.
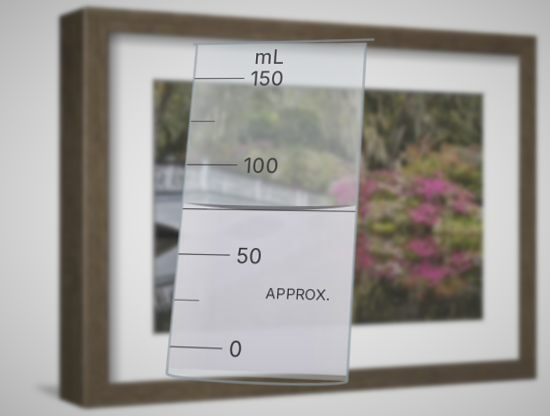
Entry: 75,mL
